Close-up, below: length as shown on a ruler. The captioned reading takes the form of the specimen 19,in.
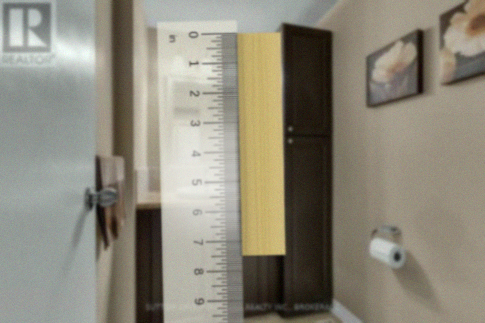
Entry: 7.5,in
